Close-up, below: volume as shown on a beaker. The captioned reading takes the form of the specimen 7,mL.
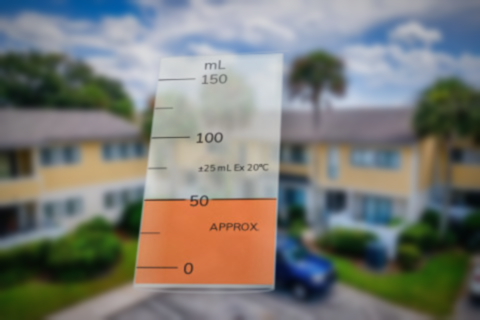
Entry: 50,mL
